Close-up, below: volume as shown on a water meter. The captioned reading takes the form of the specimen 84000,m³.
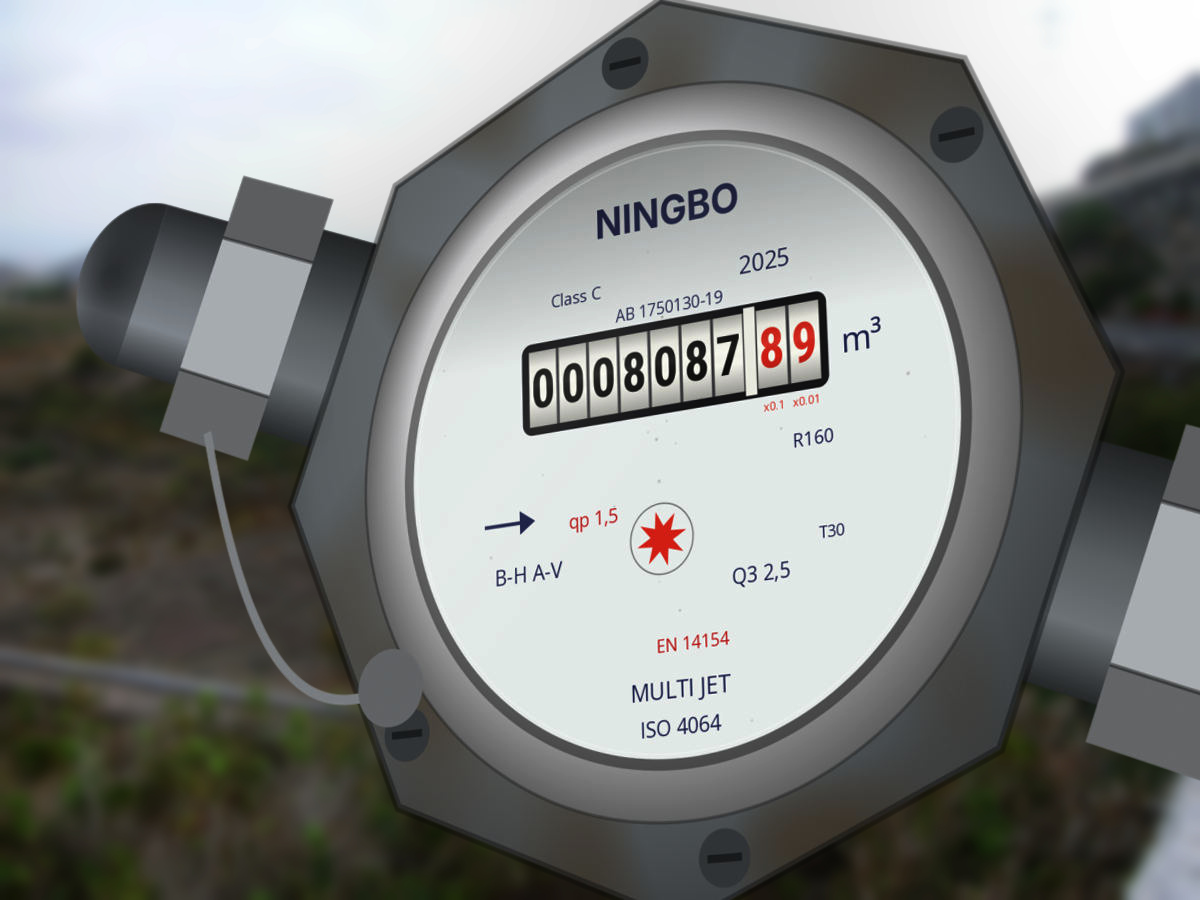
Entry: 8087.89,m³
